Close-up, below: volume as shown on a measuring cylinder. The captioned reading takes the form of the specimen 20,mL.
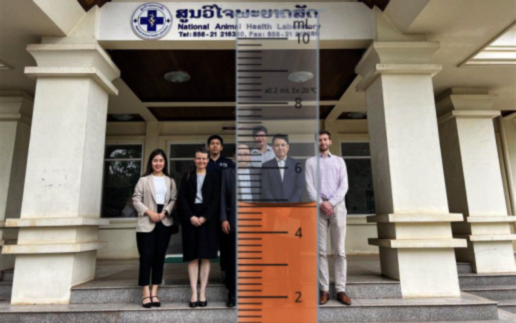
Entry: 4.8,mL
